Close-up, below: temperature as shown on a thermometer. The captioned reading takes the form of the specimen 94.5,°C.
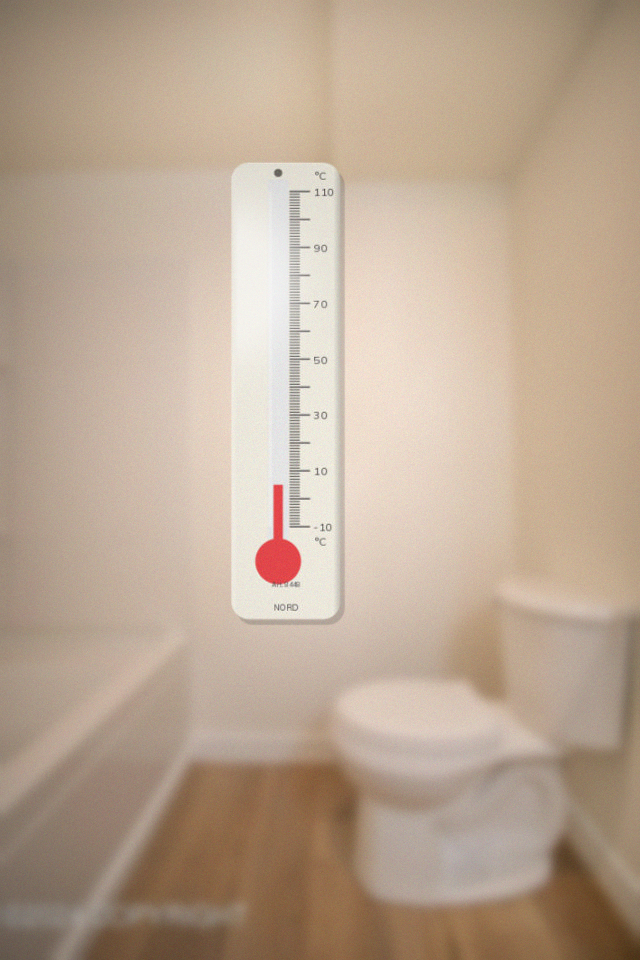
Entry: 5,°C
